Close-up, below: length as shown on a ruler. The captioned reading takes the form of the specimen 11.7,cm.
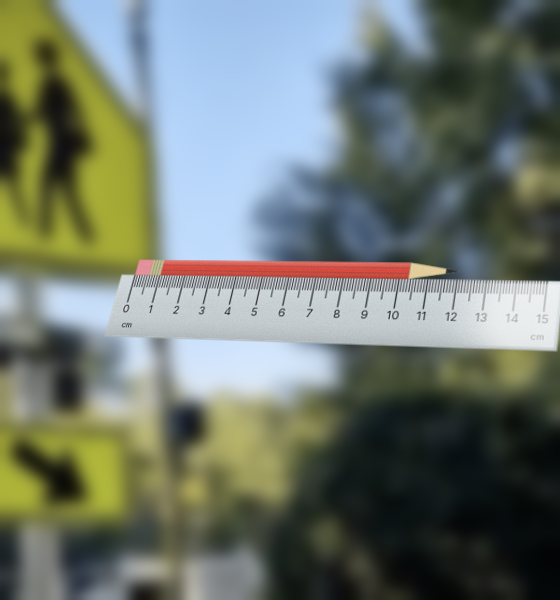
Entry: 12,cm
